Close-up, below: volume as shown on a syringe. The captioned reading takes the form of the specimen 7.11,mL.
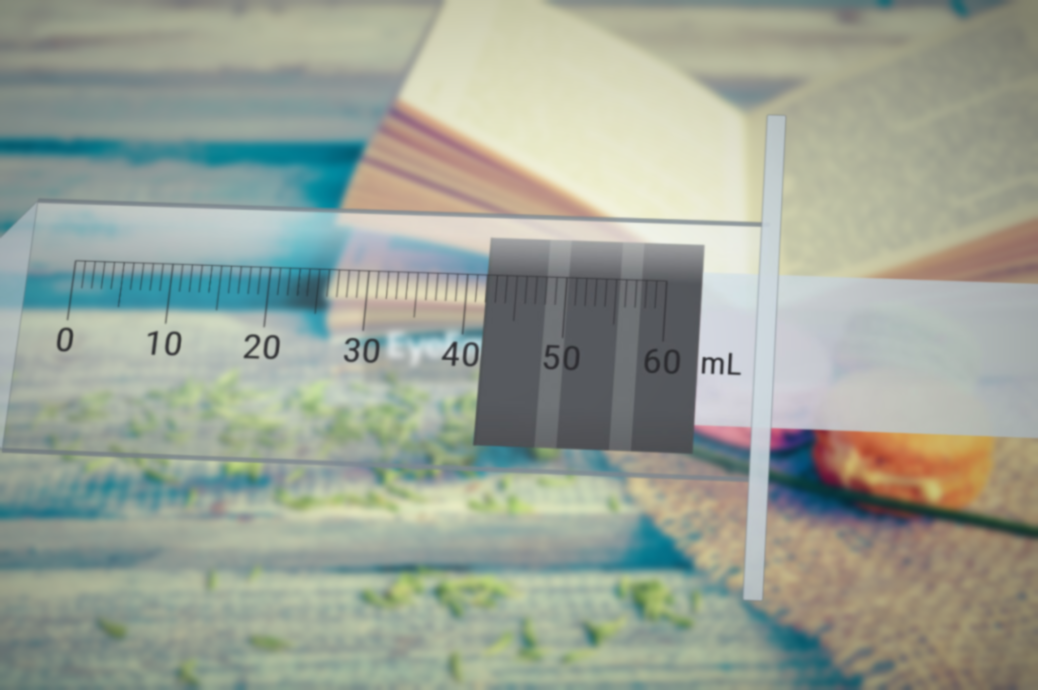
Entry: 42,mL
